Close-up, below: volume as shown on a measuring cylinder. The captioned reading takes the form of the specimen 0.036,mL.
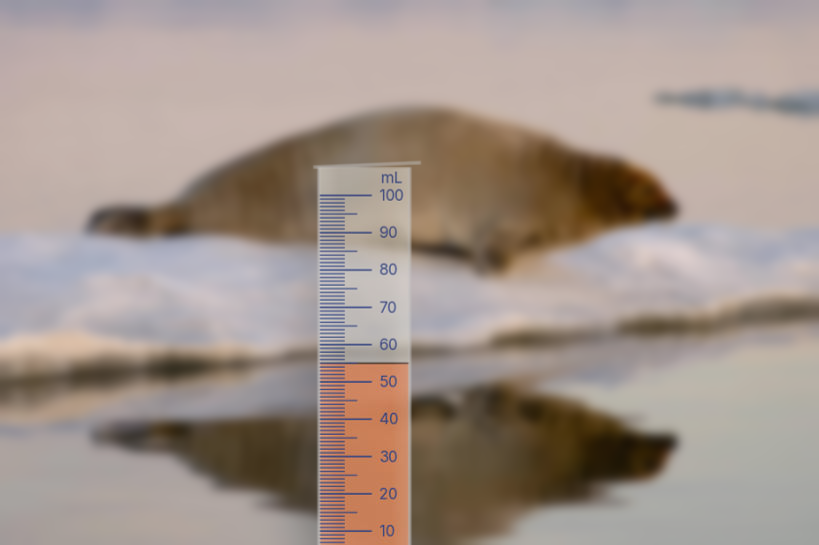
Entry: 55,mL
